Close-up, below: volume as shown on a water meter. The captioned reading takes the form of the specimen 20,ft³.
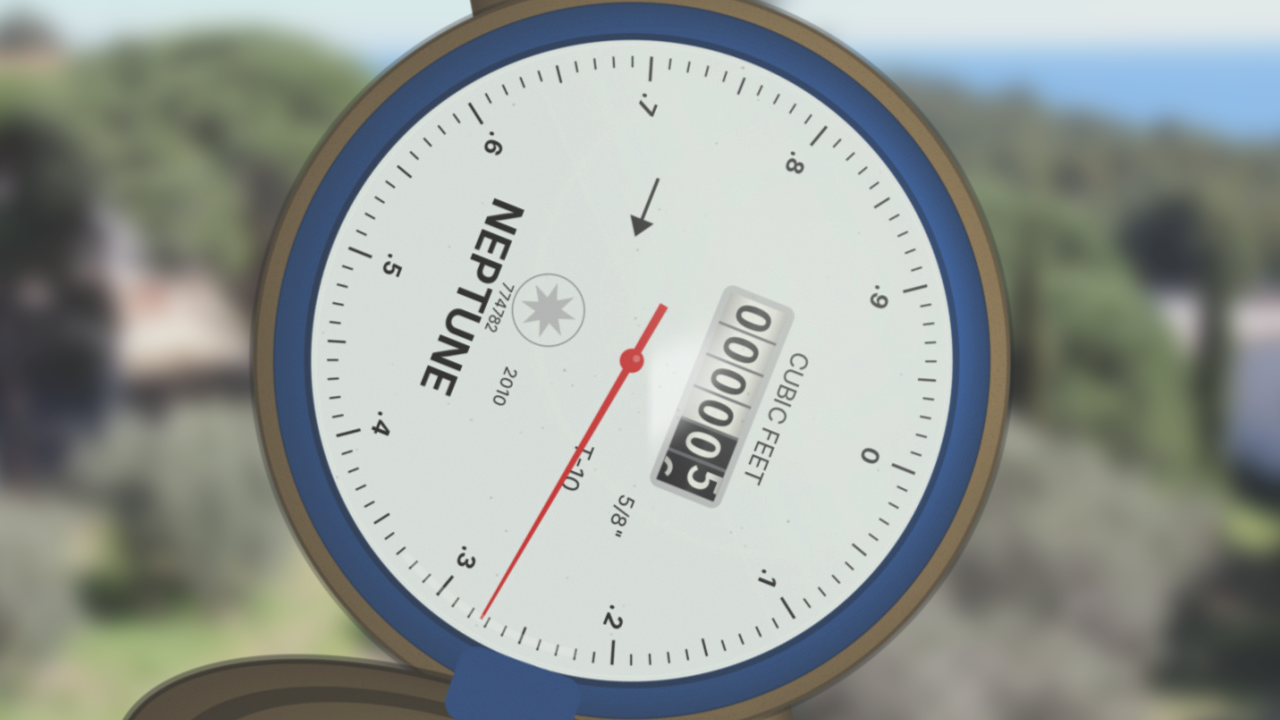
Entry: 5.27,ft³
